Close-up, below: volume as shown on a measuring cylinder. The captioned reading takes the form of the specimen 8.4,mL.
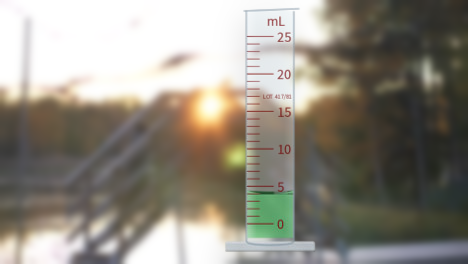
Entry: 4,mL
